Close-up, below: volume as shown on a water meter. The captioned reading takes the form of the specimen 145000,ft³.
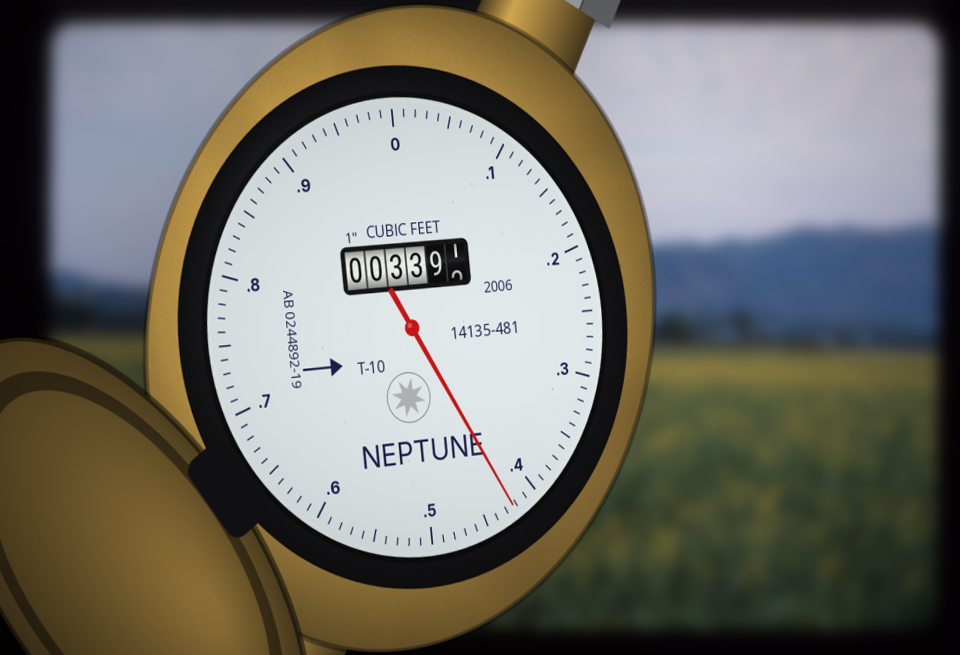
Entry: 3391.42,ft³
